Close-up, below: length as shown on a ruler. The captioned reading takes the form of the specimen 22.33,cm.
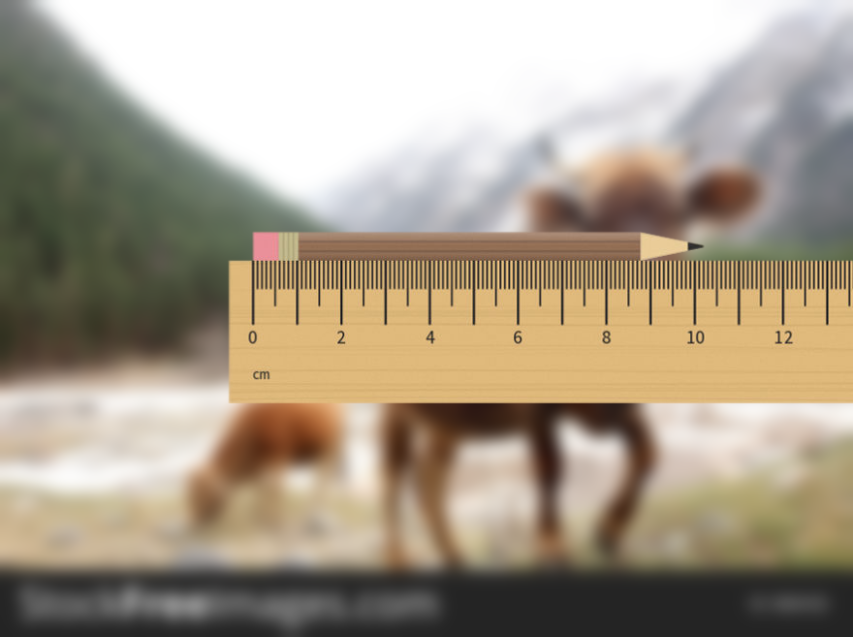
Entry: 10.2,cm
